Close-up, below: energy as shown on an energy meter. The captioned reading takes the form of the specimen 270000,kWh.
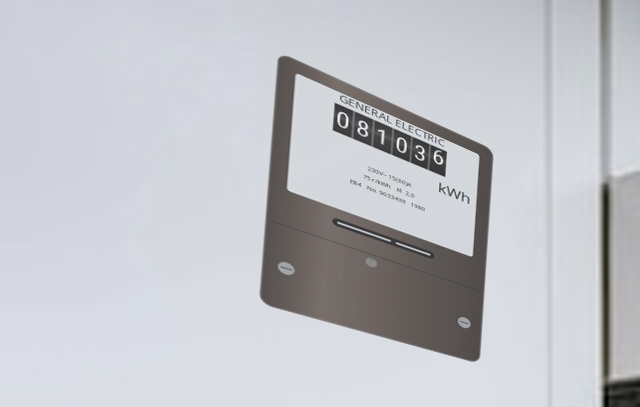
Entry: 81036,kWh
